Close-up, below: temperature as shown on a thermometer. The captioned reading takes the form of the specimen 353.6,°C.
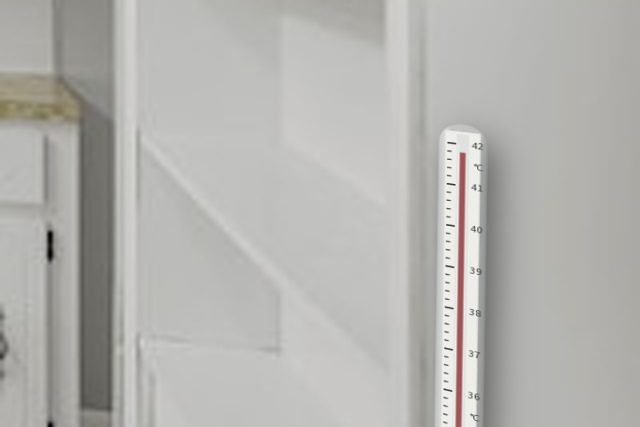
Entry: 41.8,°C
